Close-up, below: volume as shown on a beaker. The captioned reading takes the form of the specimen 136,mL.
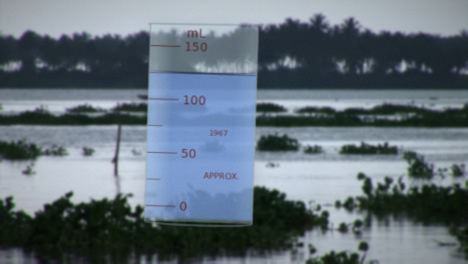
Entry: 125,mL
